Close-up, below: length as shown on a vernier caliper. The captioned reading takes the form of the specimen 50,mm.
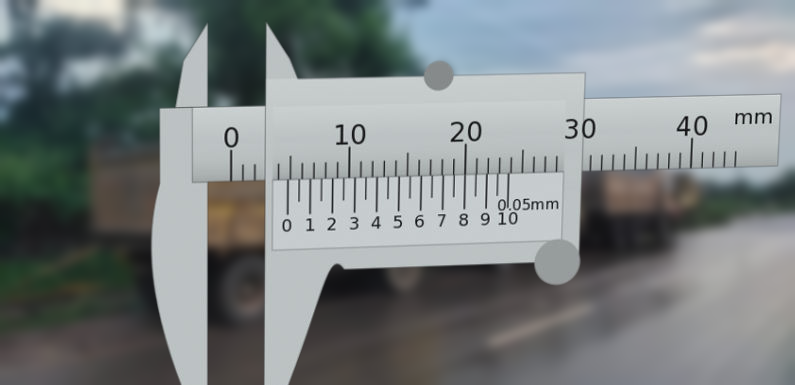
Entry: 4.8,mm
